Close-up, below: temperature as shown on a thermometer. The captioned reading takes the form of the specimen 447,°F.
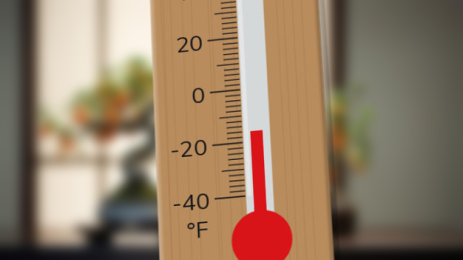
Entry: -16,°F
